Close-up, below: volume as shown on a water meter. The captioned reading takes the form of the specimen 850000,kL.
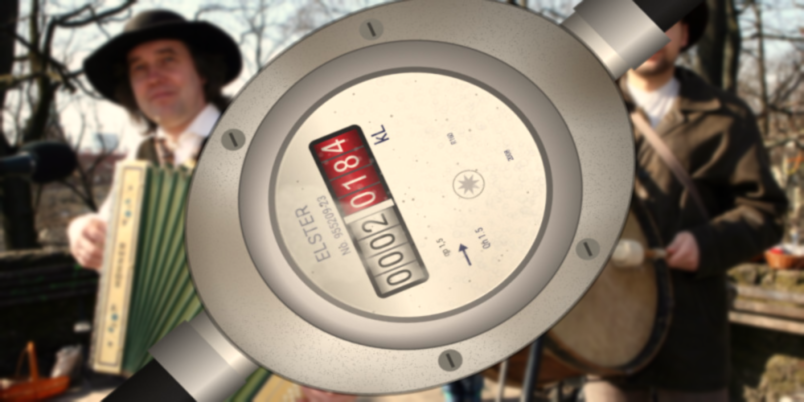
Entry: 2.0184,kL
